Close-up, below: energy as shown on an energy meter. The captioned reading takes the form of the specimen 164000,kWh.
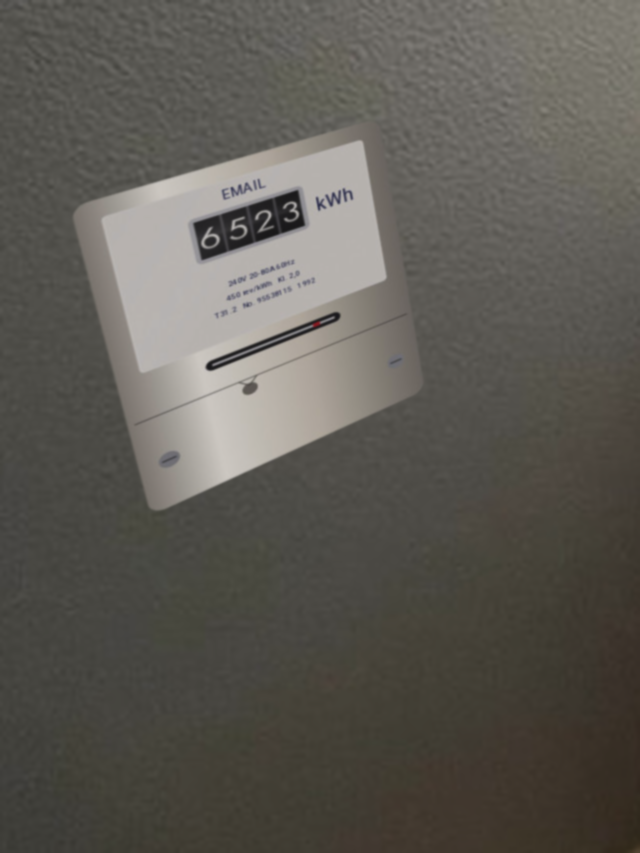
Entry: 6523,kWh
